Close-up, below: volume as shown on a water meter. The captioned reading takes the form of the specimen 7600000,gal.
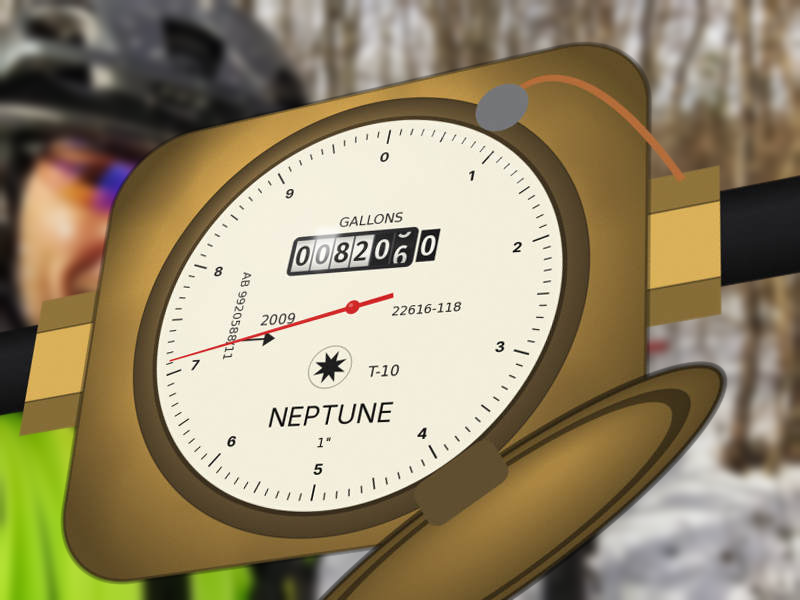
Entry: 82057.1,gal
